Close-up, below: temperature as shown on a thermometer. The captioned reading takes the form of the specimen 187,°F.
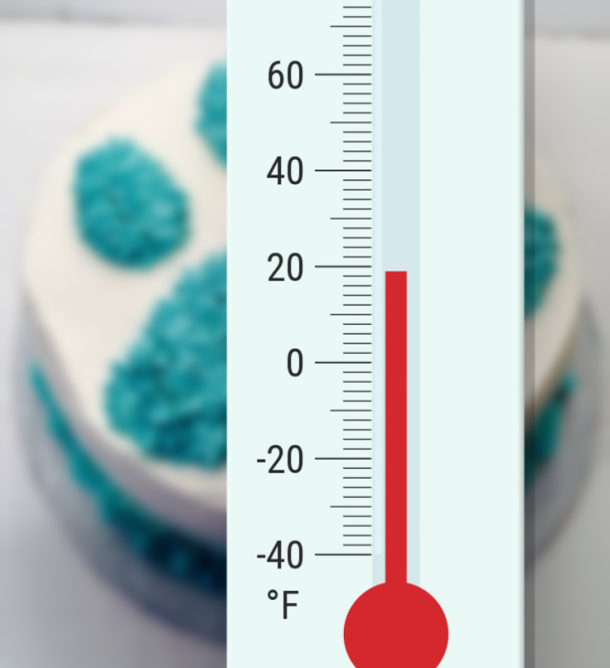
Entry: 19,°F
